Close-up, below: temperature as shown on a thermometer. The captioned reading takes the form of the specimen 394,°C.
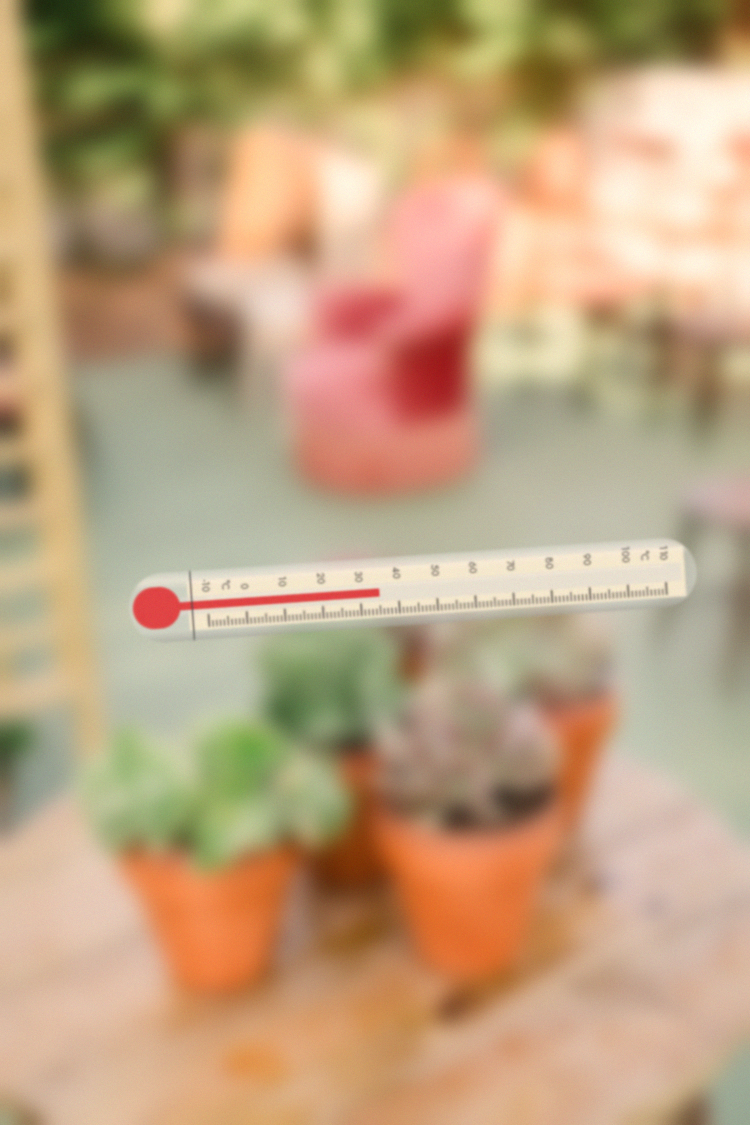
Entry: 35,°C
